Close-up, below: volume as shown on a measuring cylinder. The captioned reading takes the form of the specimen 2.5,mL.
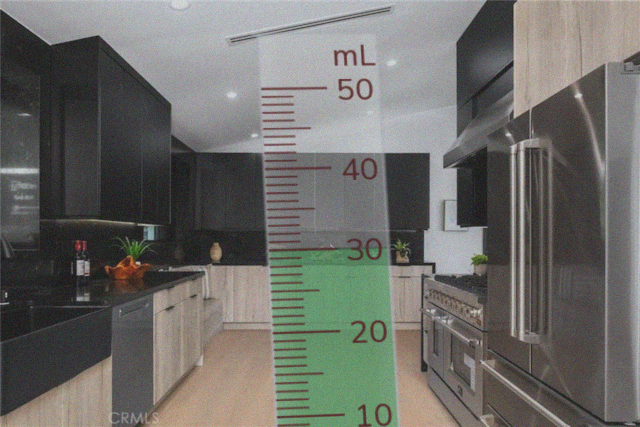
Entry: 30,mL
